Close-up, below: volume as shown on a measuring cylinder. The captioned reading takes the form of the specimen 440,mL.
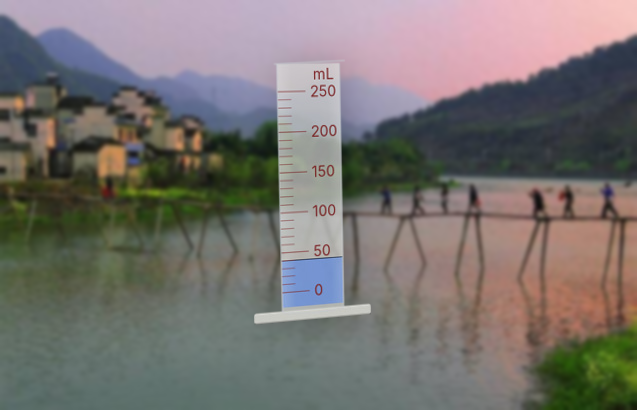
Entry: 40,mL
